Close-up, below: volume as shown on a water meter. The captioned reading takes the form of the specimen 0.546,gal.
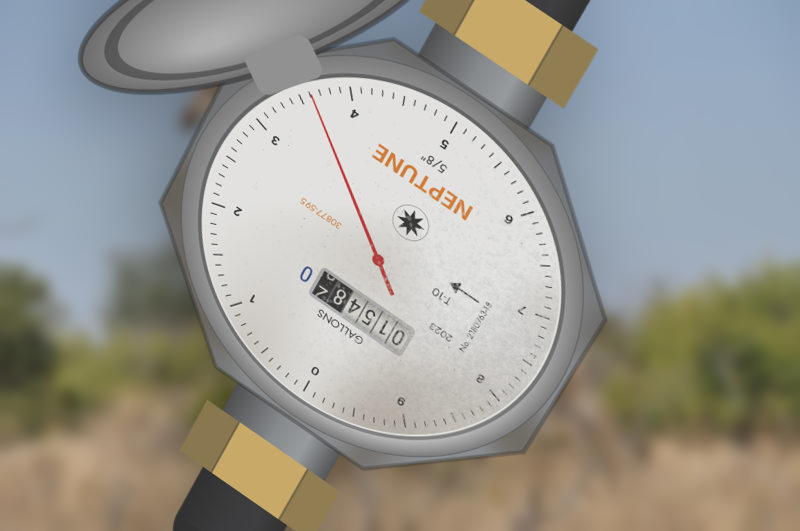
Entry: 154823.6,gal
